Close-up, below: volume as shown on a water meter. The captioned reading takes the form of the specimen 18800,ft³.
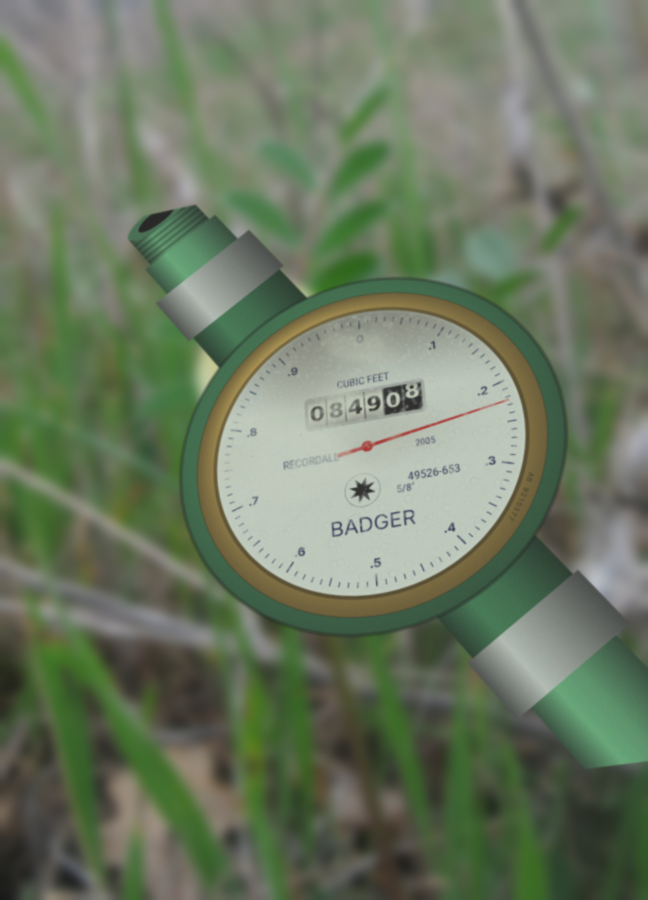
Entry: 84908.22,ft³
